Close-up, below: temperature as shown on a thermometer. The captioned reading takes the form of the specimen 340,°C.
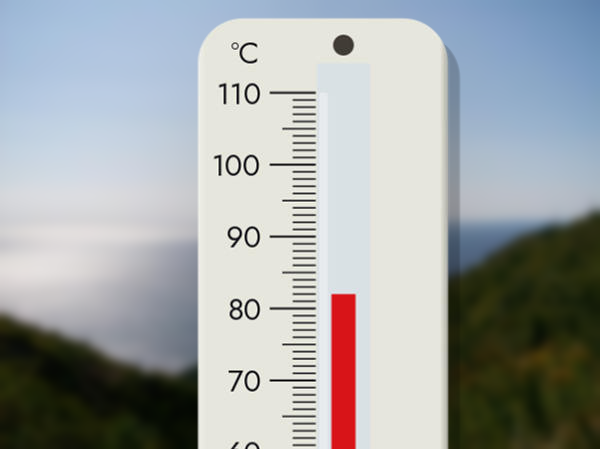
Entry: 82,°C
